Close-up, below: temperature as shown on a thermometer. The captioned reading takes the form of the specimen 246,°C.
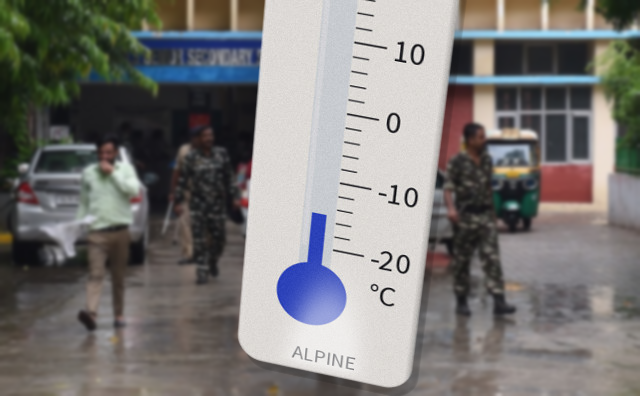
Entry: -15,°C
